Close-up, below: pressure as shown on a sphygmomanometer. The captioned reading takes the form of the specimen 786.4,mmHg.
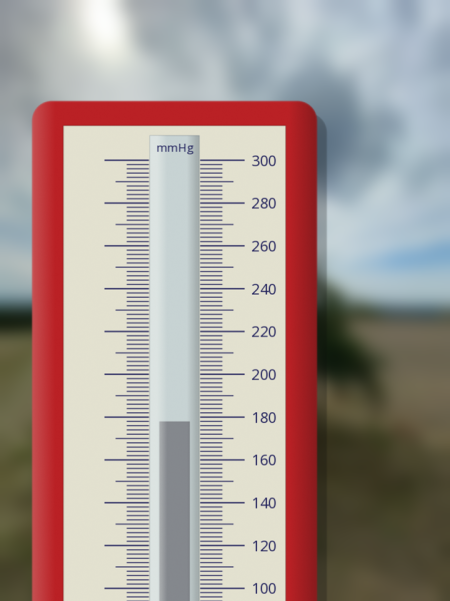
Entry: 178,mmHg
